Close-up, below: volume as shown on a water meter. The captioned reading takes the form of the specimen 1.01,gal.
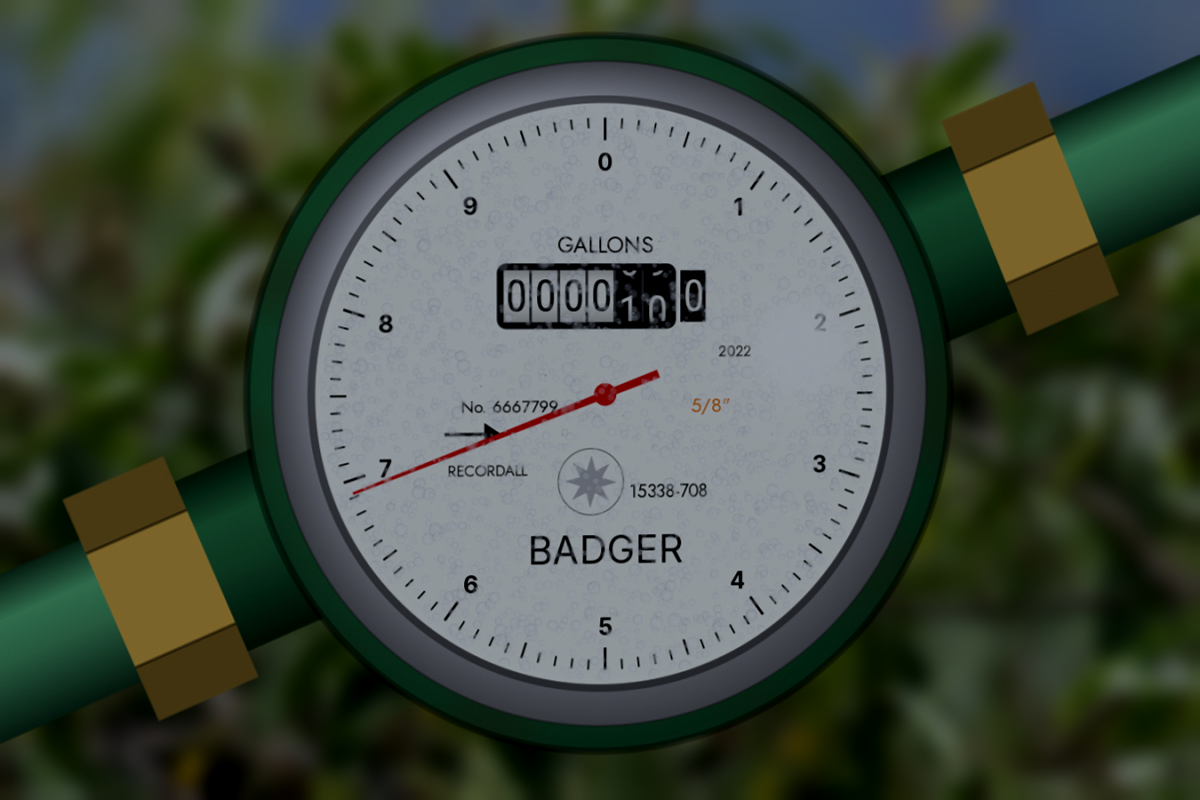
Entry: 96.9,gal
